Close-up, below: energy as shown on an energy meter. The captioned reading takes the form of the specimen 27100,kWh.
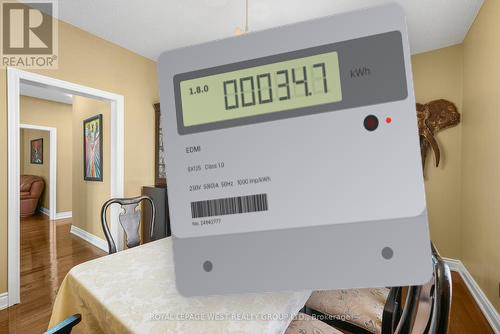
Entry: 34.7,kWh
